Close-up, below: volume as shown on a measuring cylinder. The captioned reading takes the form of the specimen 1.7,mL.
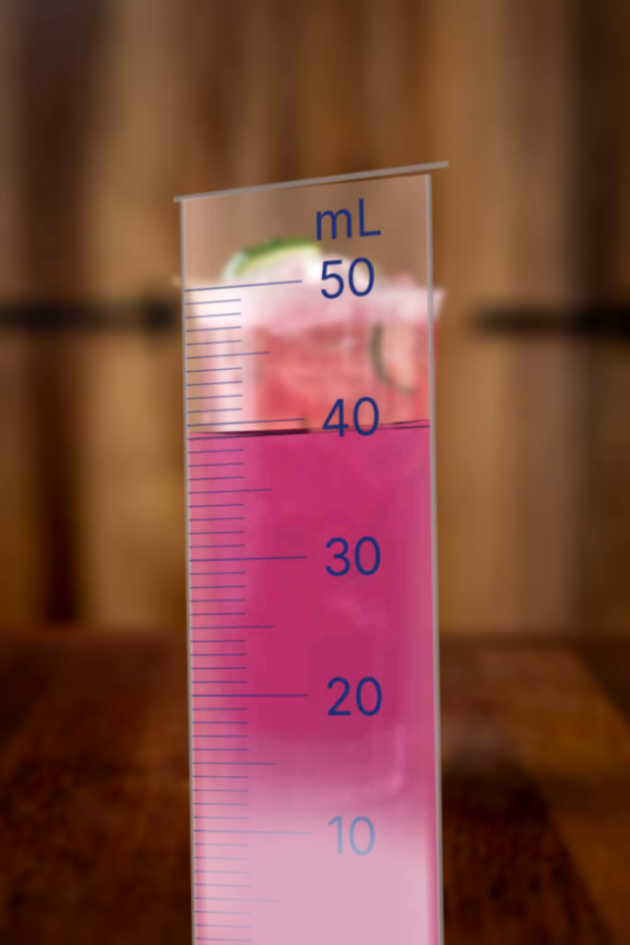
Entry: 39,mL
